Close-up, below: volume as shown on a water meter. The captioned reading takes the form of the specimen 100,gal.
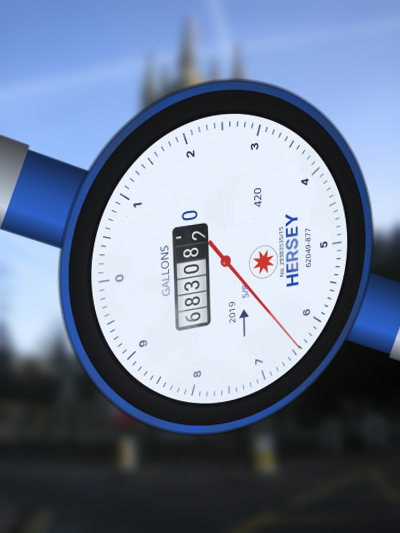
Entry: 6830816.4,gal
